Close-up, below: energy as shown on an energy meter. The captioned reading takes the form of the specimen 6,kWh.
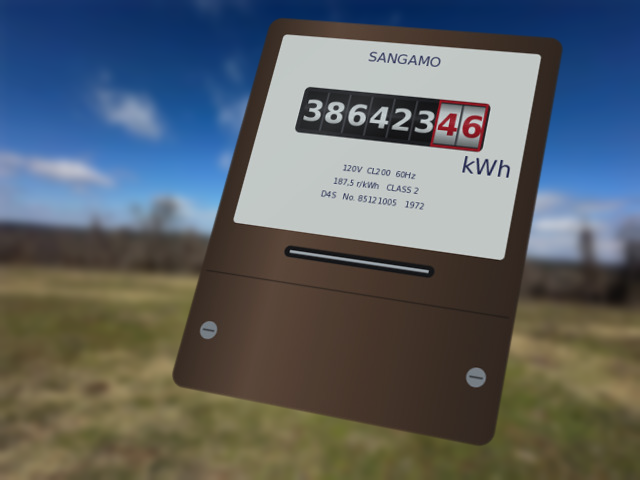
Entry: 386423.46,kWh
